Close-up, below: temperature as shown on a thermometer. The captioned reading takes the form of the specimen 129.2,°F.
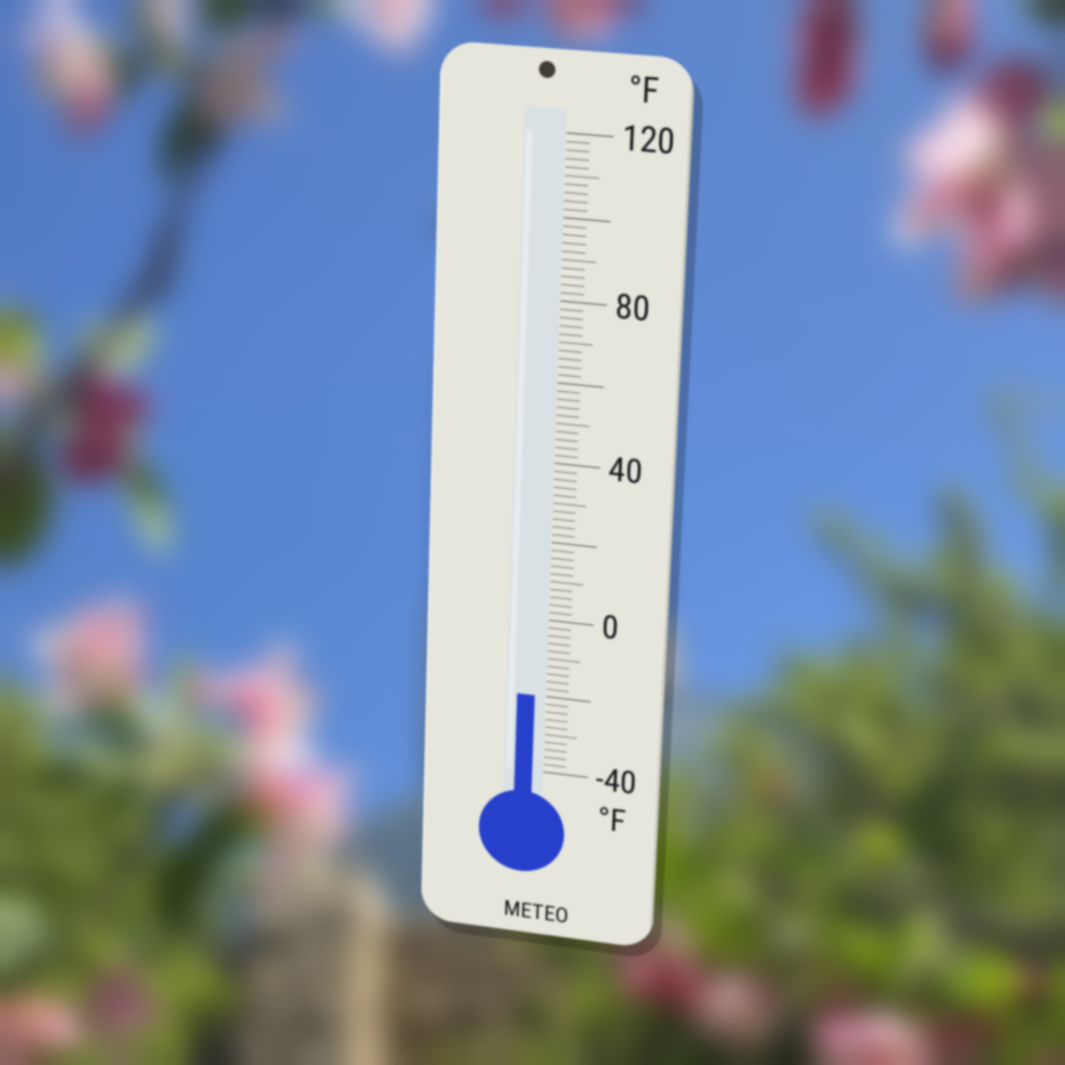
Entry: -20,°F
